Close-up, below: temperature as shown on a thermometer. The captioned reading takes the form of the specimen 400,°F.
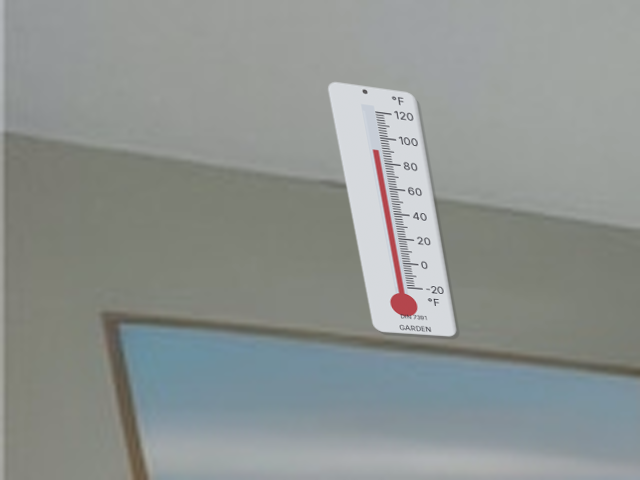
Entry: 90,°F
